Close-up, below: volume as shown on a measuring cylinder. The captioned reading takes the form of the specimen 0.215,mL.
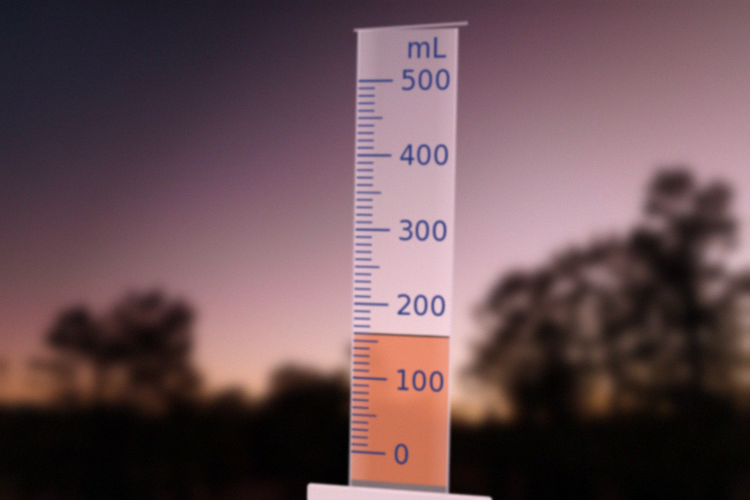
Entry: 160,mL
